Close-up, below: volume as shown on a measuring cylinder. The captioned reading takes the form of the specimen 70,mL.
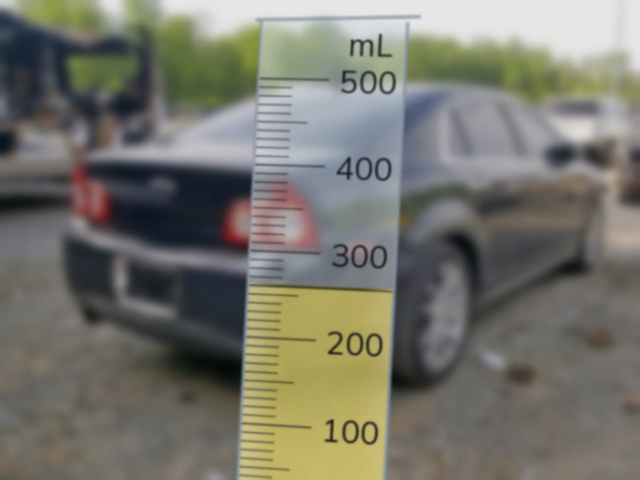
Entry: 260,mL
